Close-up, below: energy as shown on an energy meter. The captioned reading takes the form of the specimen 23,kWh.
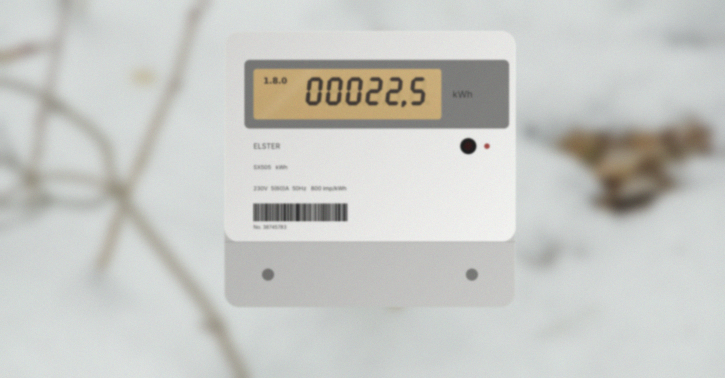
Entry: 22.5,kWh
